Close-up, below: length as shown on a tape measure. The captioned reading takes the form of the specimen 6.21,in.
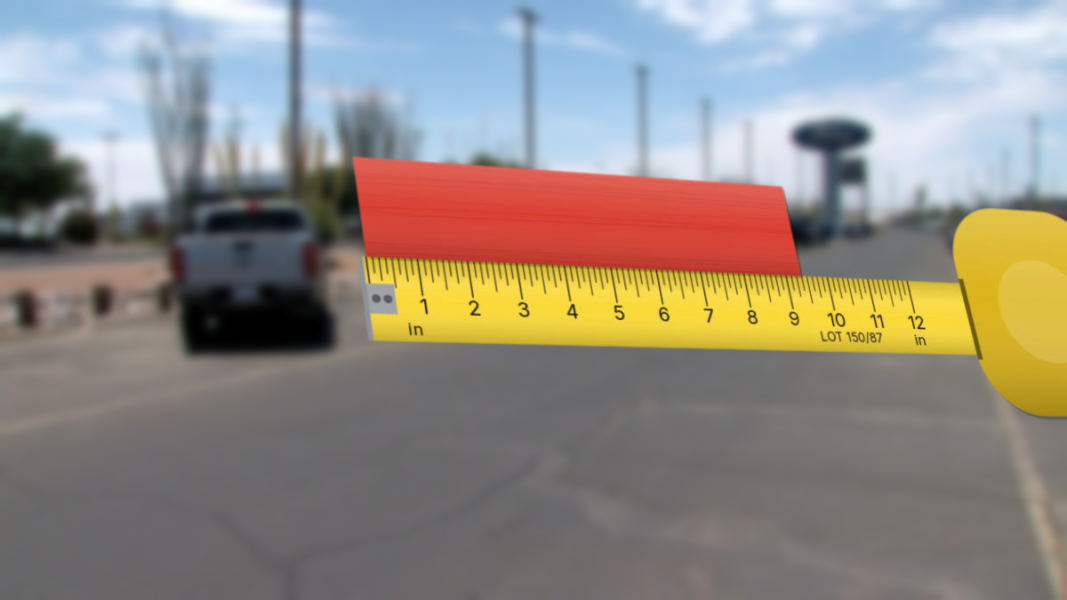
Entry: 9.375,in
